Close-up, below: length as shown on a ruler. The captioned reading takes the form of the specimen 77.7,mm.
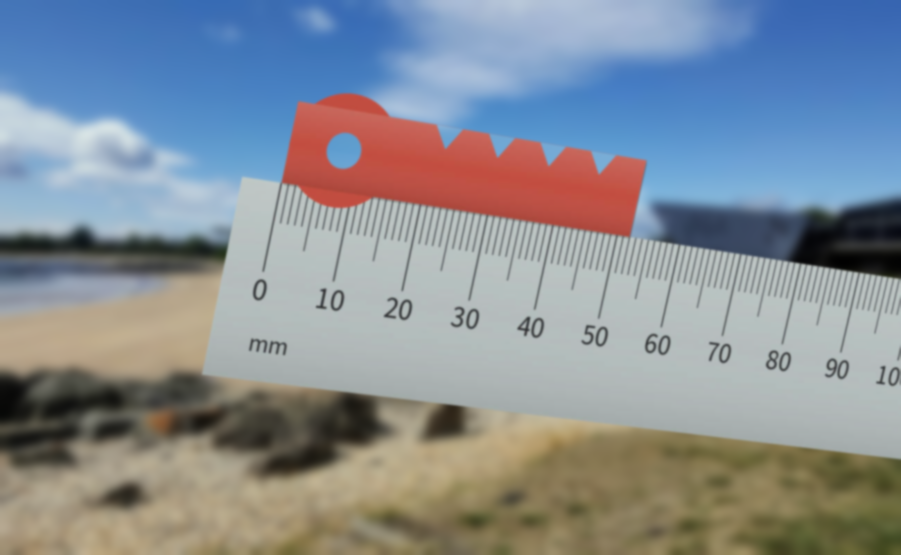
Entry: 52,mm
